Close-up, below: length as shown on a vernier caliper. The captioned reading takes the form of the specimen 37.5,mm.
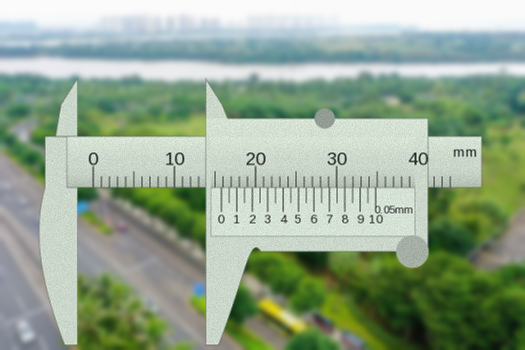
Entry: 15.8,mm
